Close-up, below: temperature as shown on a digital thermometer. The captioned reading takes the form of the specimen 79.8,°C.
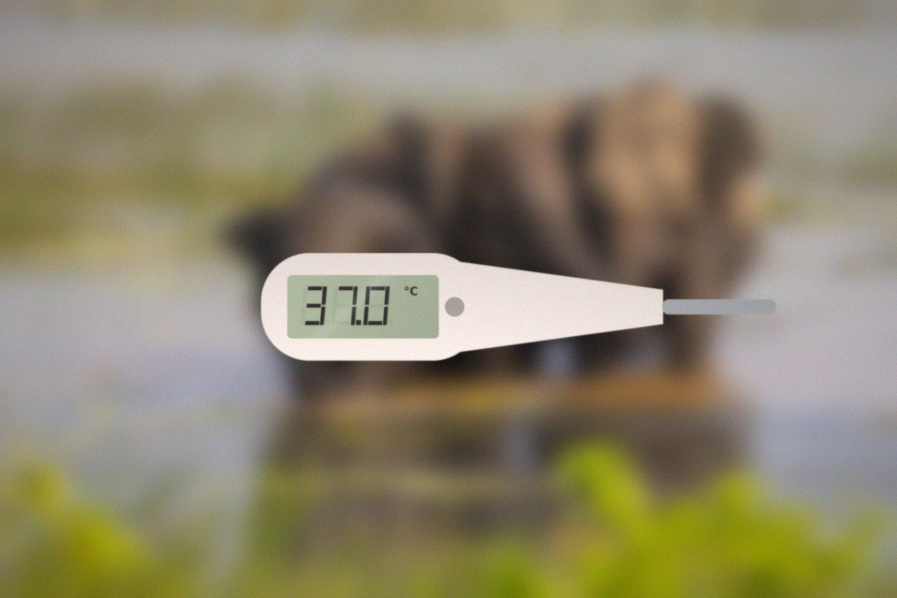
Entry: 37.0,°C
